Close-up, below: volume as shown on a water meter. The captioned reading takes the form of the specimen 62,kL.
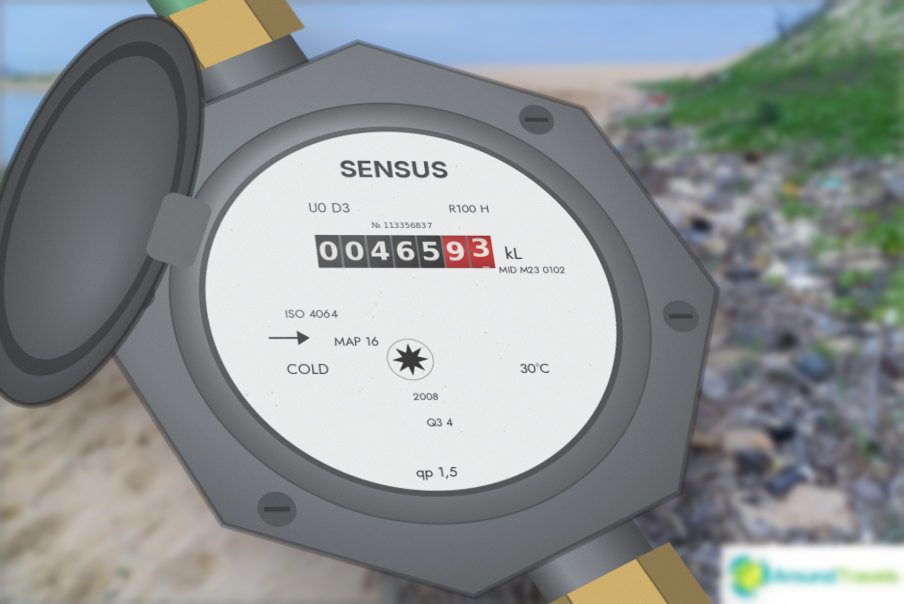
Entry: 465.93,kL
